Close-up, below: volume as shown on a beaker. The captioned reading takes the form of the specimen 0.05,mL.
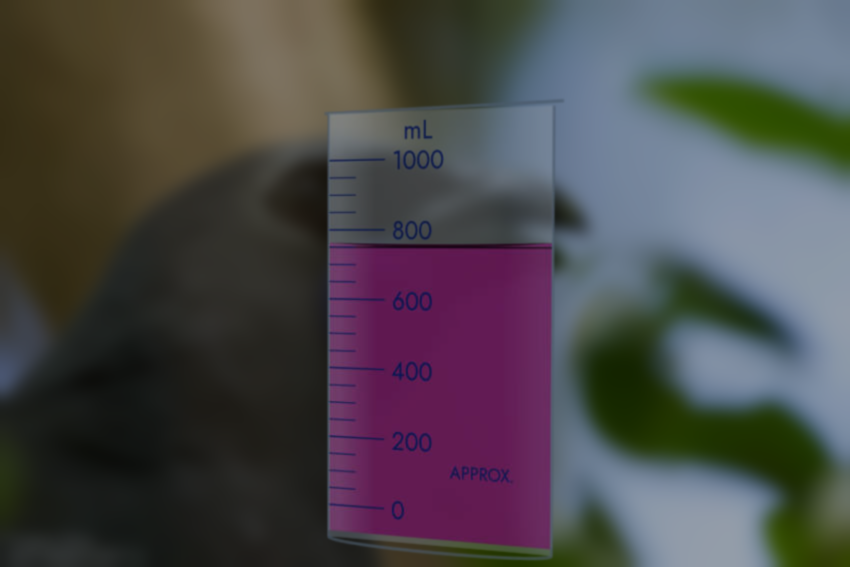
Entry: 750,mL
